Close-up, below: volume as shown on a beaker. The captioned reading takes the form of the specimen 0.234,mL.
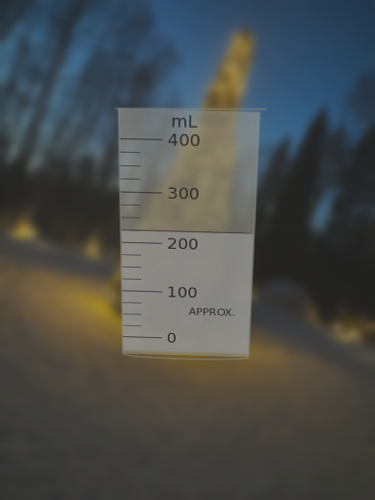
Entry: 225,mL
